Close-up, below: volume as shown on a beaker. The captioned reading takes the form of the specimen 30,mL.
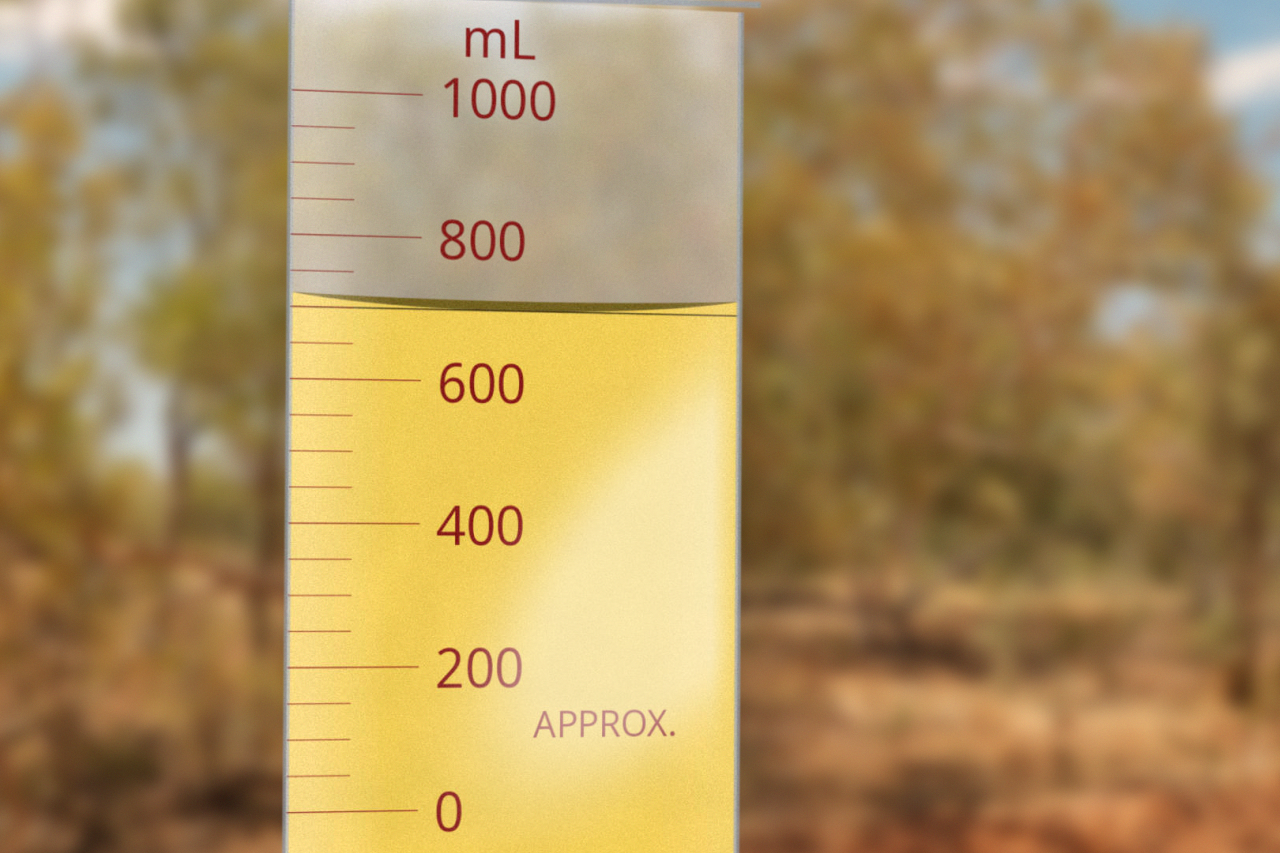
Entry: 700,mL
